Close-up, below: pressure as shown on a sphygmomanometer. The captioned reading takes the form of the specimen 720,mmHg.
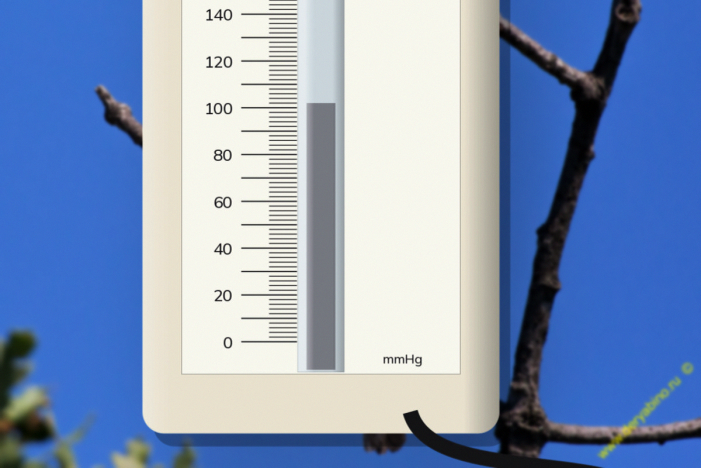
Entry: 102,mmHg
